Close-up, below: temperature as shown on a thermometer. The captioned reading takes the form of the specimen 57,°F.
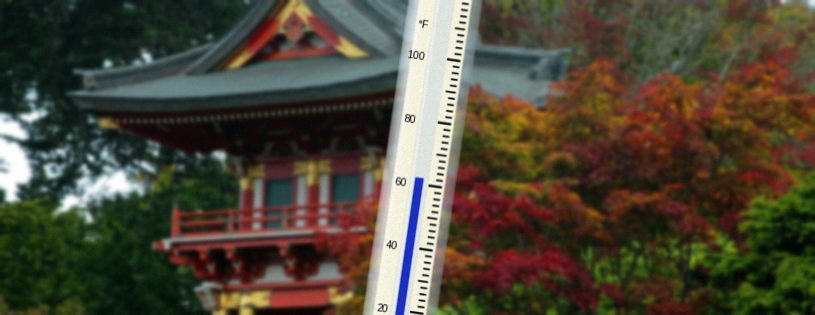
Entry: 62,°F
